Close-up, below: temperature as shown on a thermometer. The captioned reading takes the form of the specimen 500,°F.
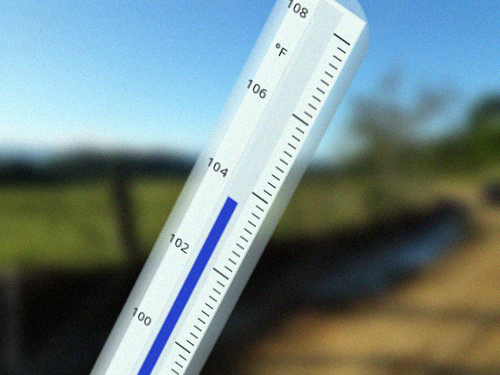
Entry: 103.6,°F
